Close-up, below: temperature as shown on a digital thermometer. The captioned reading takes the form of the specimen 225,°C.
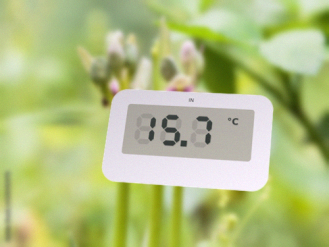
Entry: 15.7,°C
